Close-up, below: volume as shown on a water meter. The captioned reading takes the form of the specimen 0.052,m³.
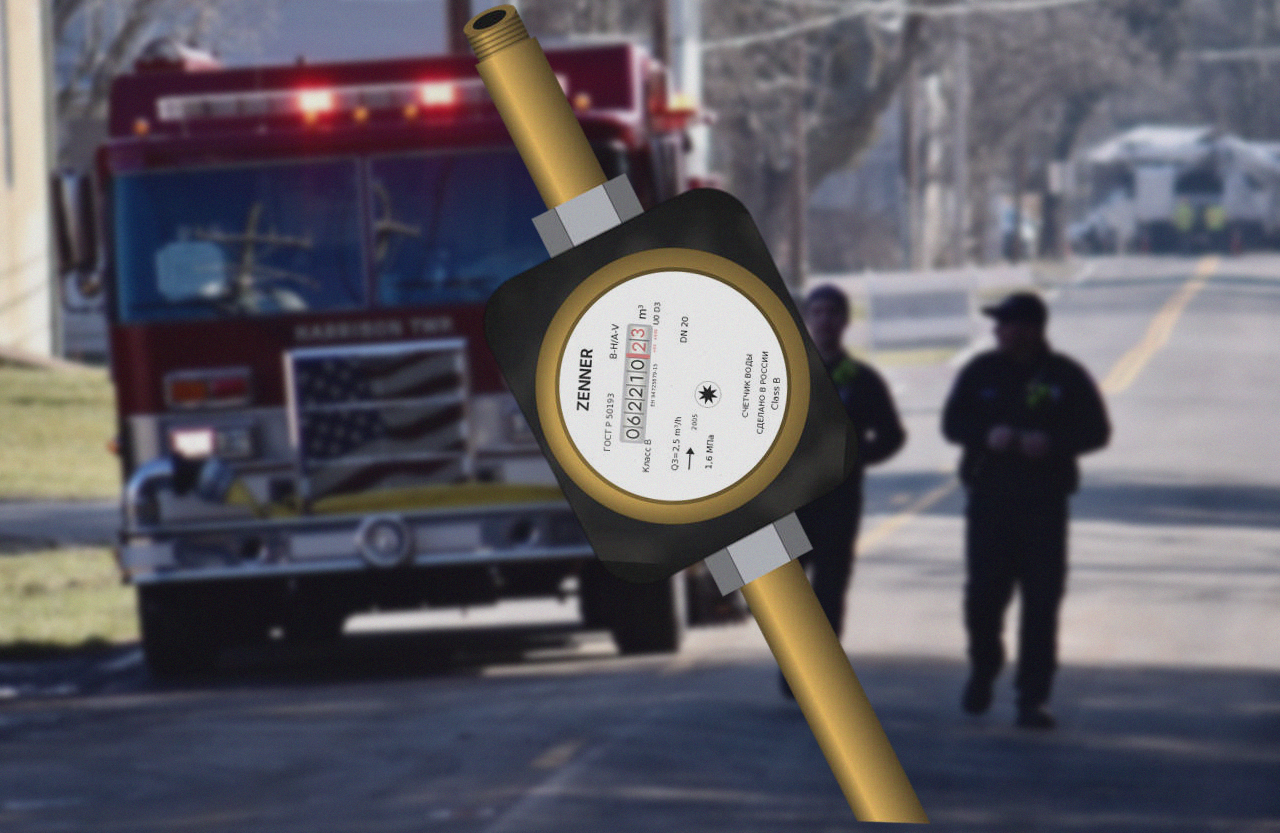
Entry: 62210.23,m³
